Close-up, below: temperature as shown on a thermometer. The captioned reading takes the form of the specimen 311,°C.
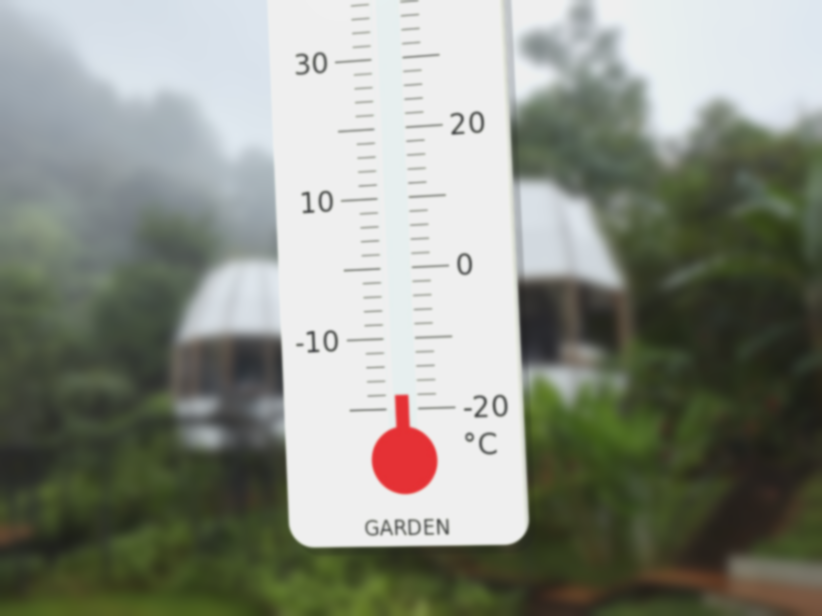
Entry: -18,°C
